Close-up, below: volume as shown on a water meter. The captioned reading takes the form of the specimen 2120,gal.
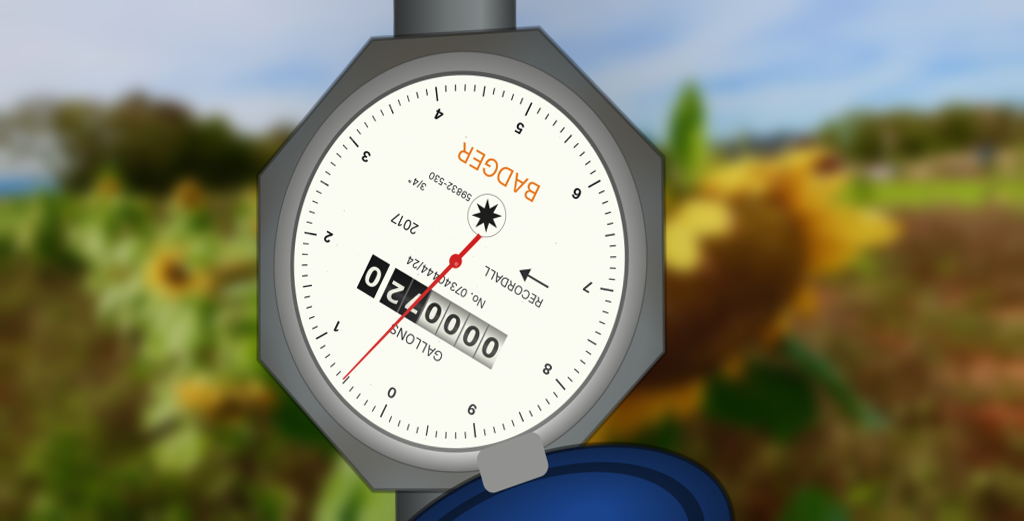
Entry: 720.5,gal
